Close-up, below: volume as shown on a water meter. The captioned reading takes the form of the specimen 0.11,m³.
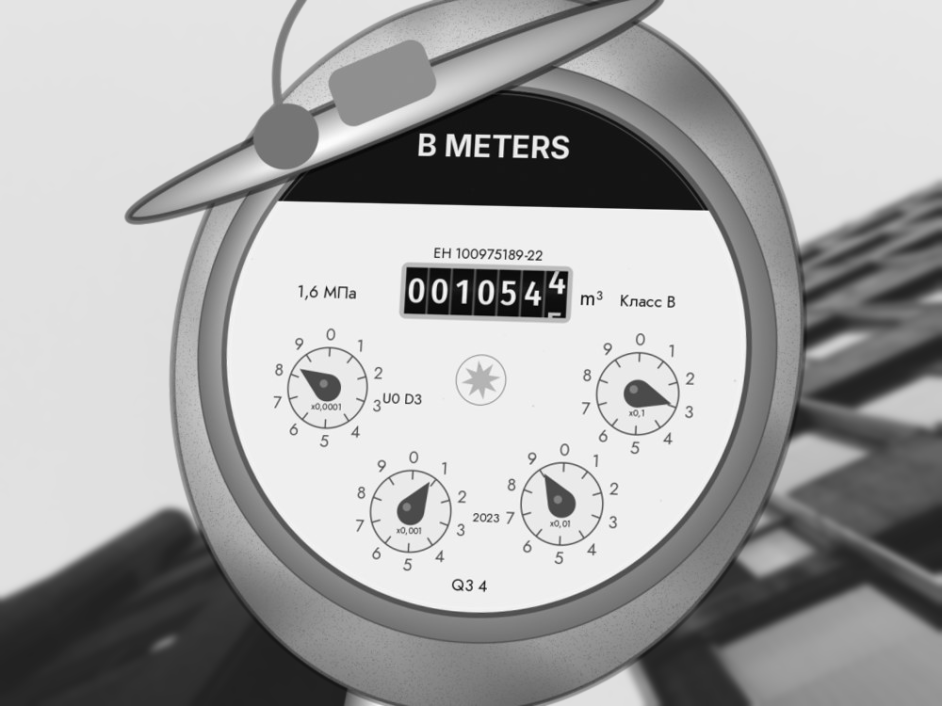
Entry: 10544.2908,m³
